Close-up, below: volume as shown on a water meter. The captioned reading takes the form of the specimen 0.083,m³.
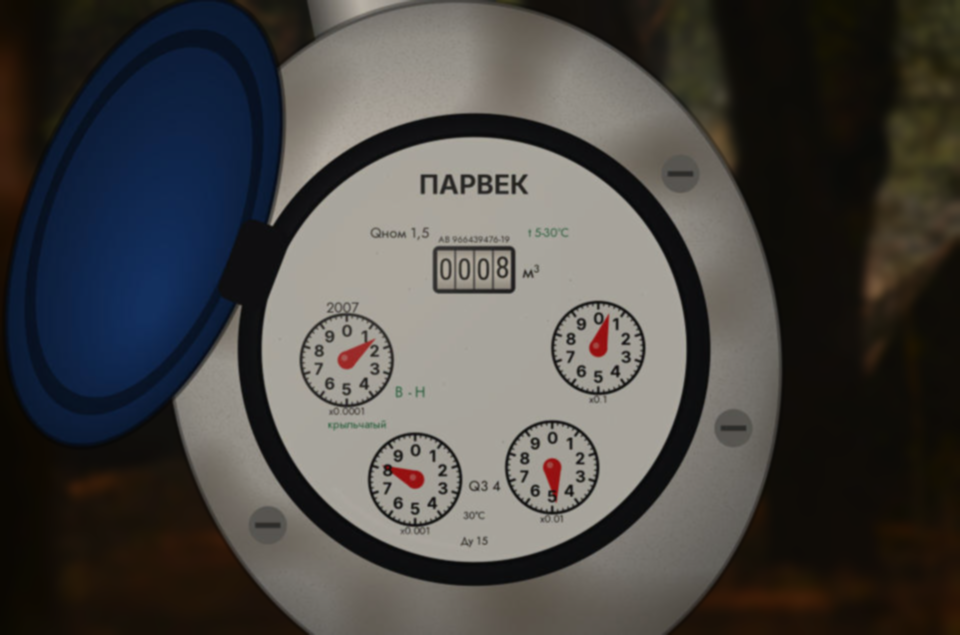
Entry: 8.0481,m³
